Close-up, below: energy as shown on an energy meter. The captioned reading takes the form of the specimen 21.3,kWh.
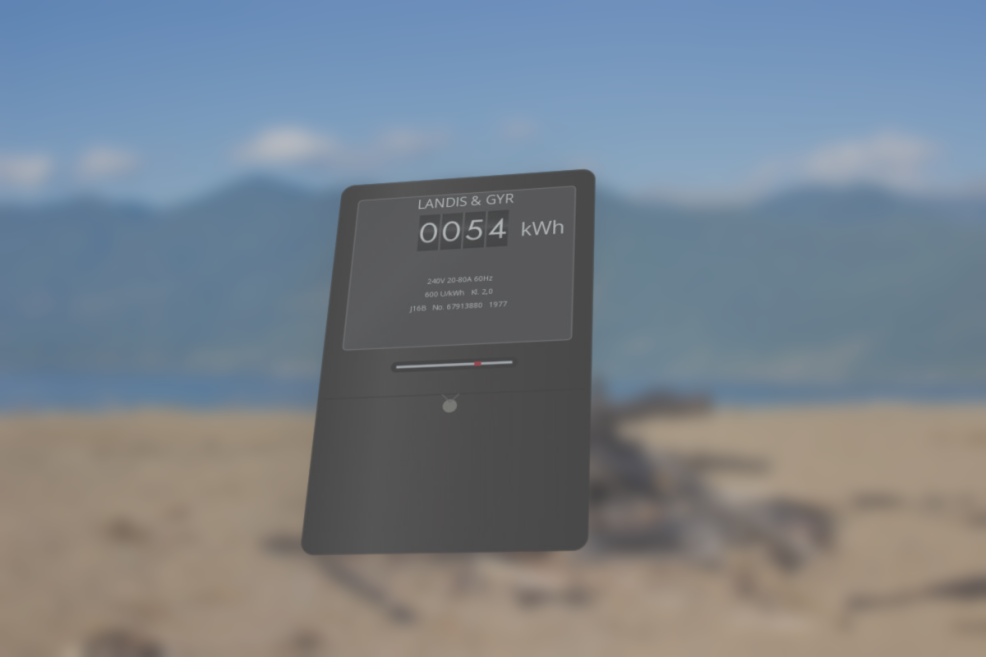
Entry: 54,kWh
